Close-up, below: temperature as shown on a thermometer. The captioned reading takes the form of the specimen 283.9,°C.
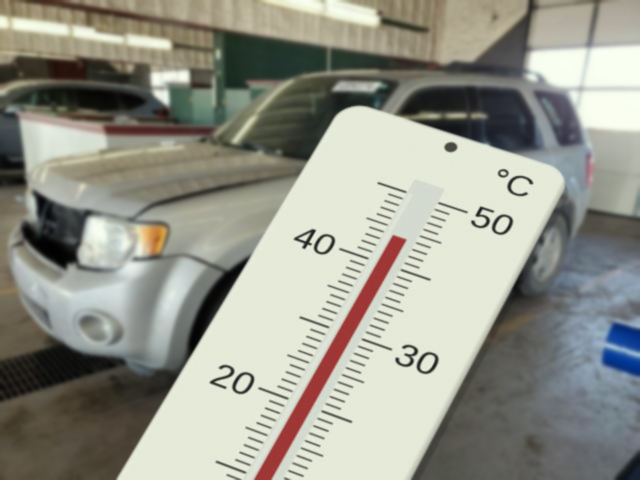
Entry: 44,°C
